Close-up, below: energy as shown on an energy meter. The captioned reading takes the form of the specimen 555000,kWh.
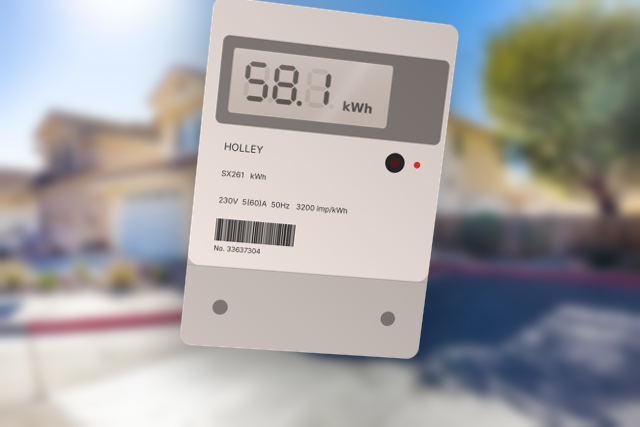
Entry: 58.1,kWh
